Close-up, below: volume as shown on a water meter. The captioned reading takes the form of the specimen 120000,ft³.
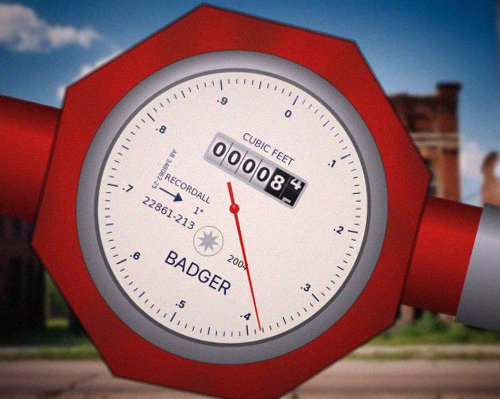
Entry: 84.38,ft³
